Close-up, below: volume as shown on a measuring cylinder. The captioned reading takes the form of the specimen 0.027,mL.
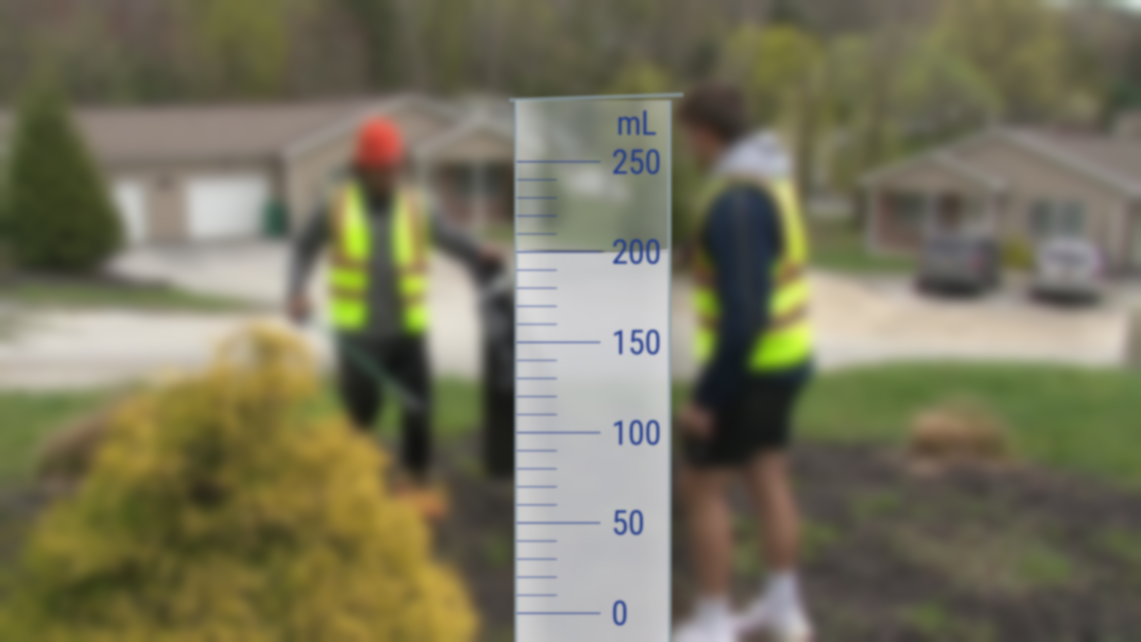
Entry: 200,mL
